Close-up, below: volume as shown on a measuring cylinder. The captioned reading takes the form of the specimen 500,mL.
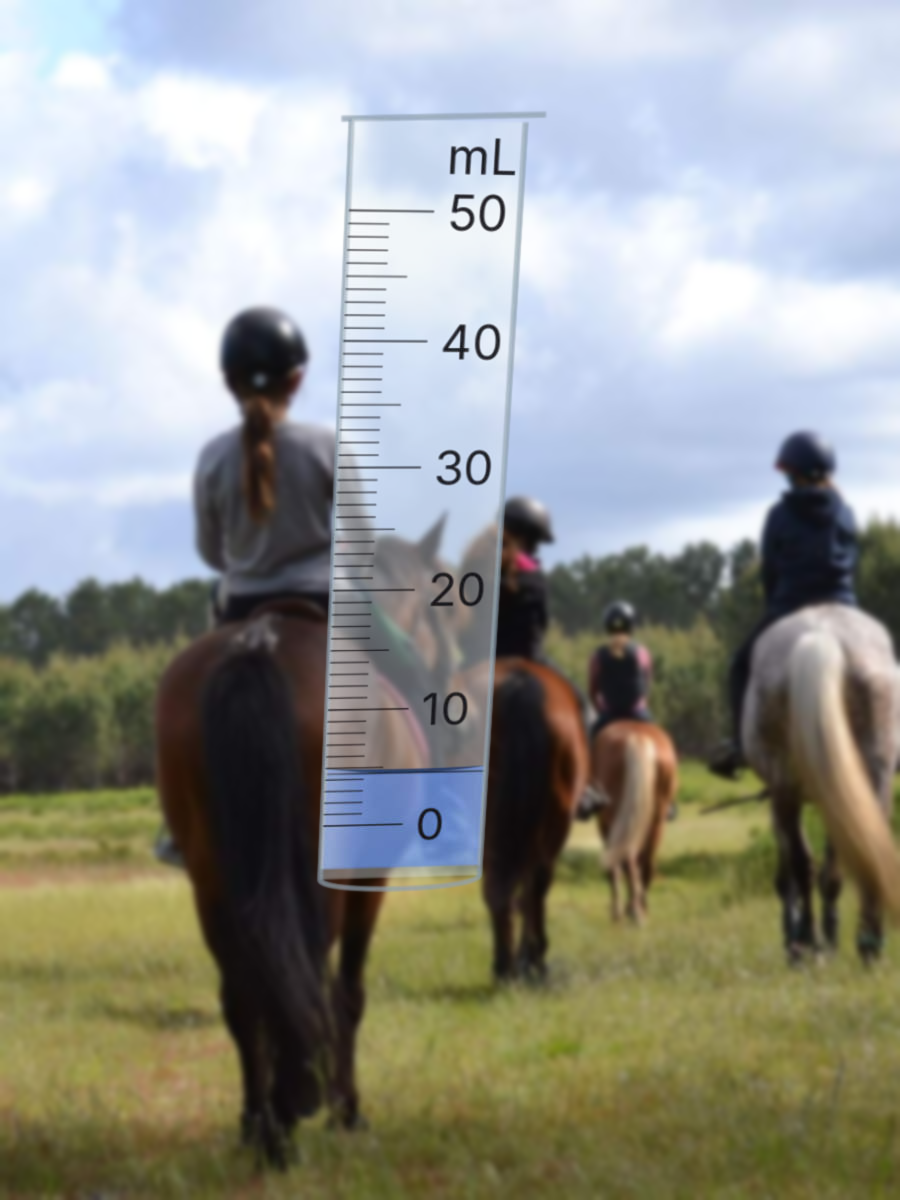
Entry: 4.5,mL
